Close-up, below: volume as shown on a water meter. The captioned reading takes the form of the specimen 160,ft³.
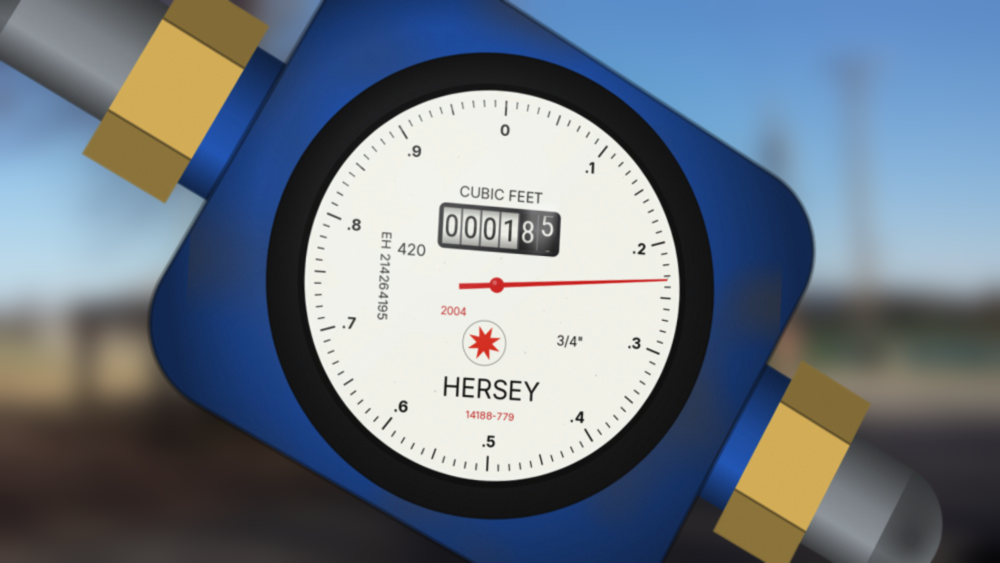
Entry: 185.23,ft³
